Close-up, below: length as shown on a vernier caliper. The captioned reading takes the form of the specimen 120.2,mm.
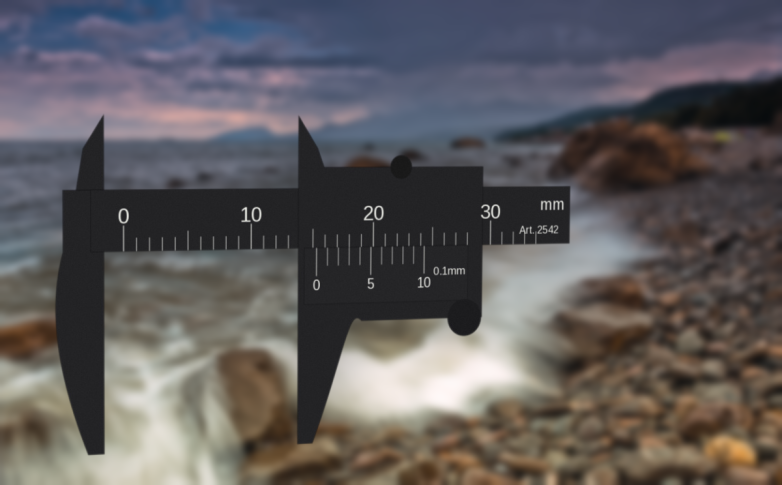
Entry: 15.3,mm
